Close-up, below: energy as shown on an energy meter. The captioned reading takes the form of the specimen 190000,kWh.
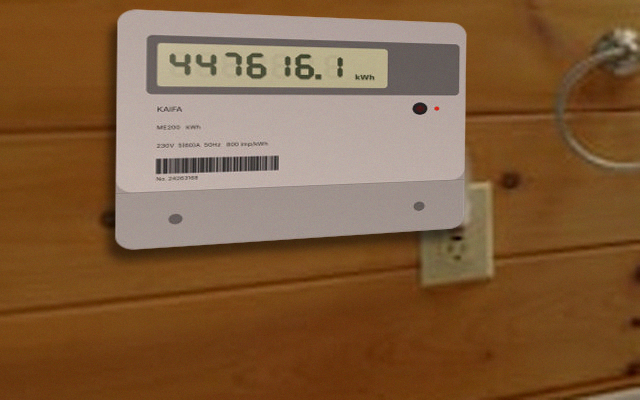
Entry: 447616.1,kWh
